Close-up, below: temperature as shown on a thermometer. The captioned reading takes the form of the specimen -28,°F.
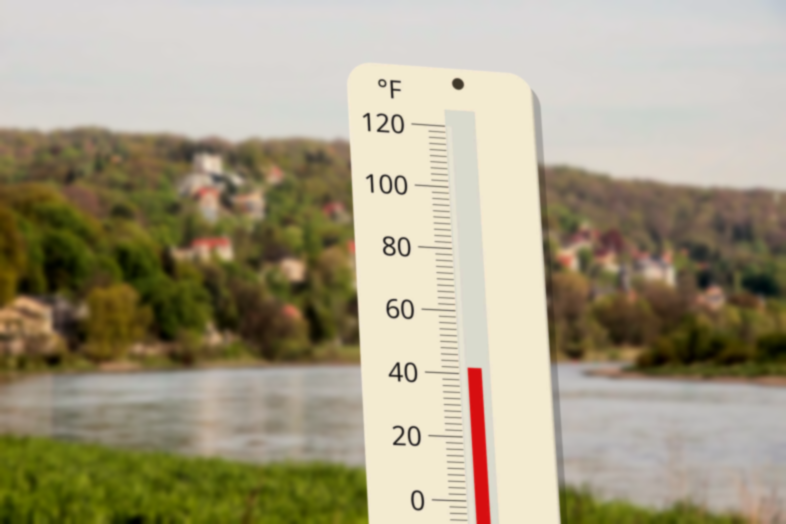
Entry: 42,°F
